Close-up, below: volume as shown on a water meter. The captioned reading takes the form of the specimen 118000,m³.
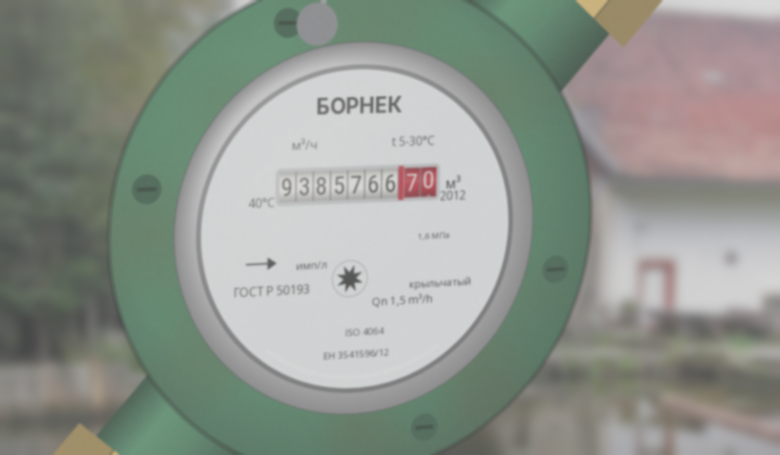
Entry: 9385766.70,m³
